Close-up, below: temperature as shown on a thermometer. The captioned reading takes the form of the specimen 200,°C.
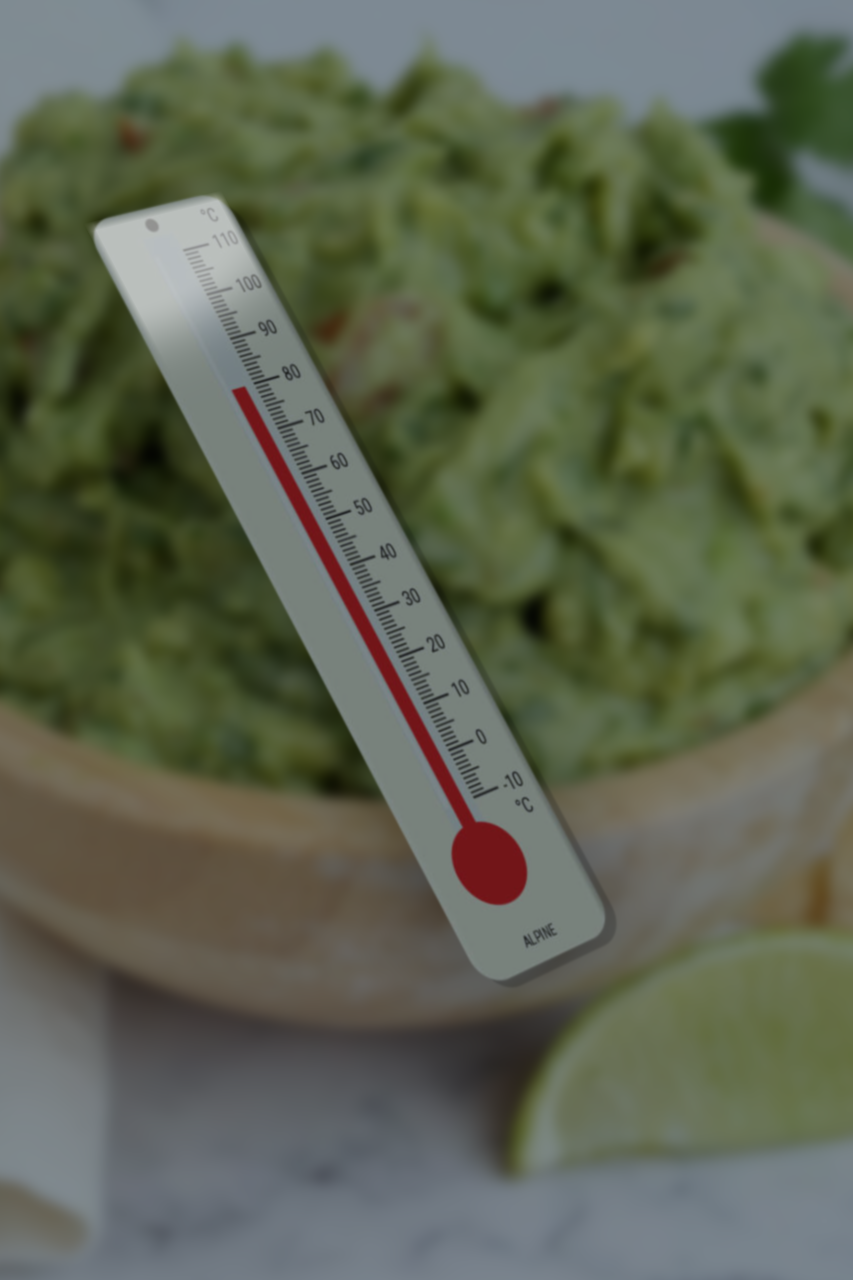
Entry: 80,°C
